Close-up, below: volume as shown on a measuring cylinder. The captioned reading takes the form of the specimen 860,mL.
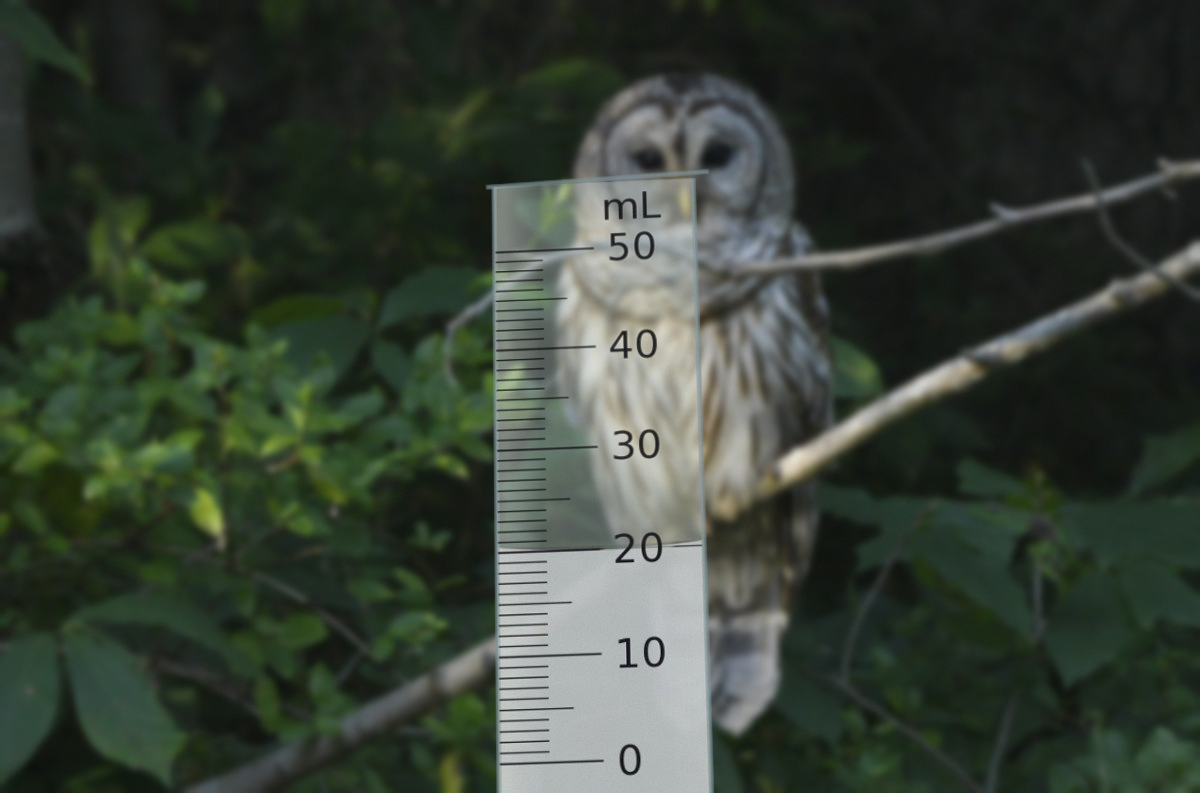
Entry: 20,mL
